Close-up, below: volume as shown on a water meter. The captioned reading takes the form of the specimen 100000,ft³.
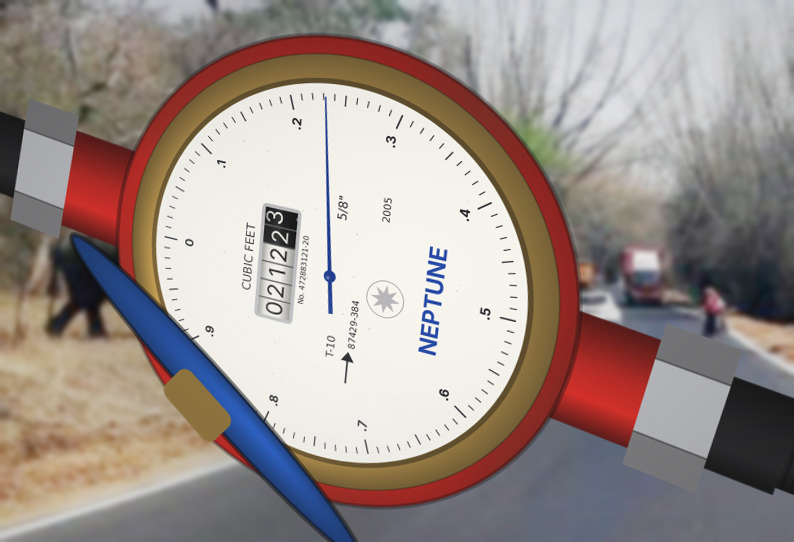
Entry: 21223.23,ft³
